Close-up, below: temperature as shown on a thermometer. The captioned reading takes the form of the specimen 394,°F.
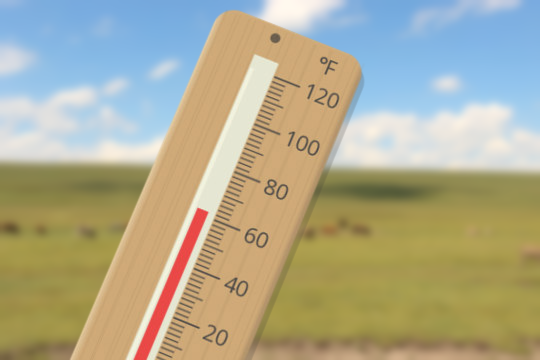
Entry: 62,°F
